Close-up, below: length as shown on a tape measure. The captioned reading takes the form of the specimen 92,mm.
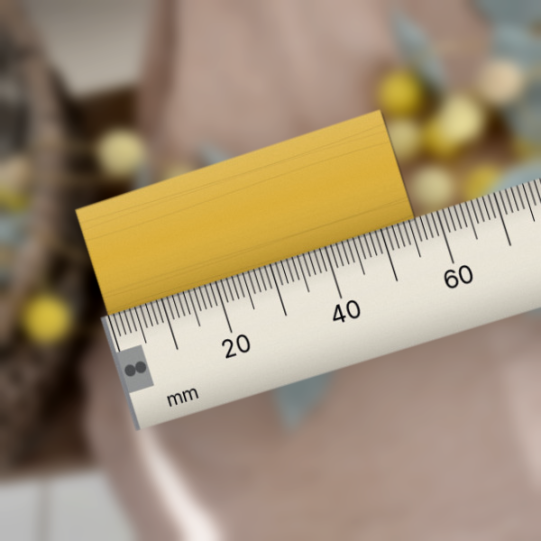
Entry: 56,mm
